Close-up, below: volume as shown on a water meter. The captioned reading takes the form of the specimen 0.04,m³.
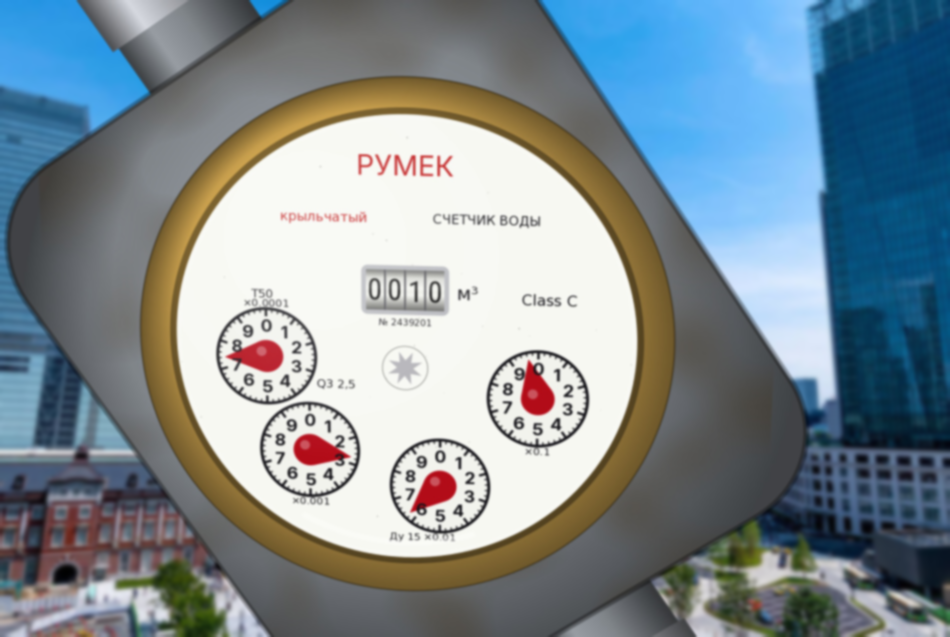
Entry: 9.9627,m³
